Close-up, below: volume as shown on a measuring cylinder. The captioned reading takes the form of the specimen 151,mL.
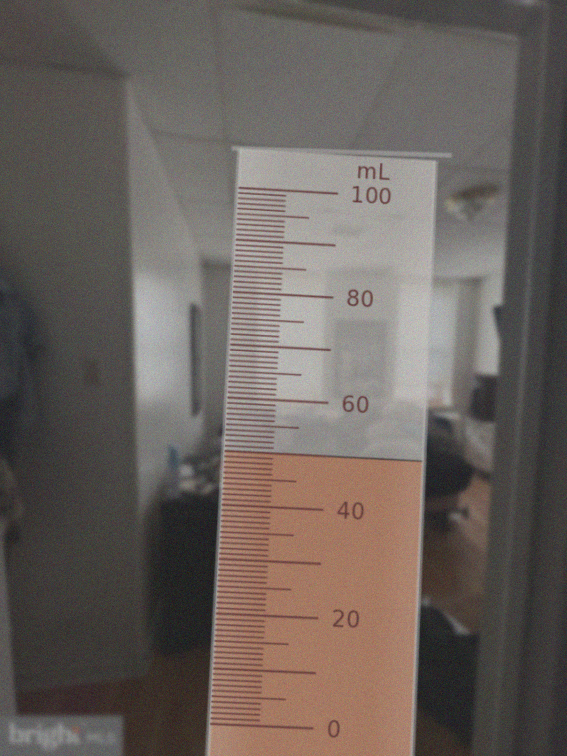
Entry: 50,mL
